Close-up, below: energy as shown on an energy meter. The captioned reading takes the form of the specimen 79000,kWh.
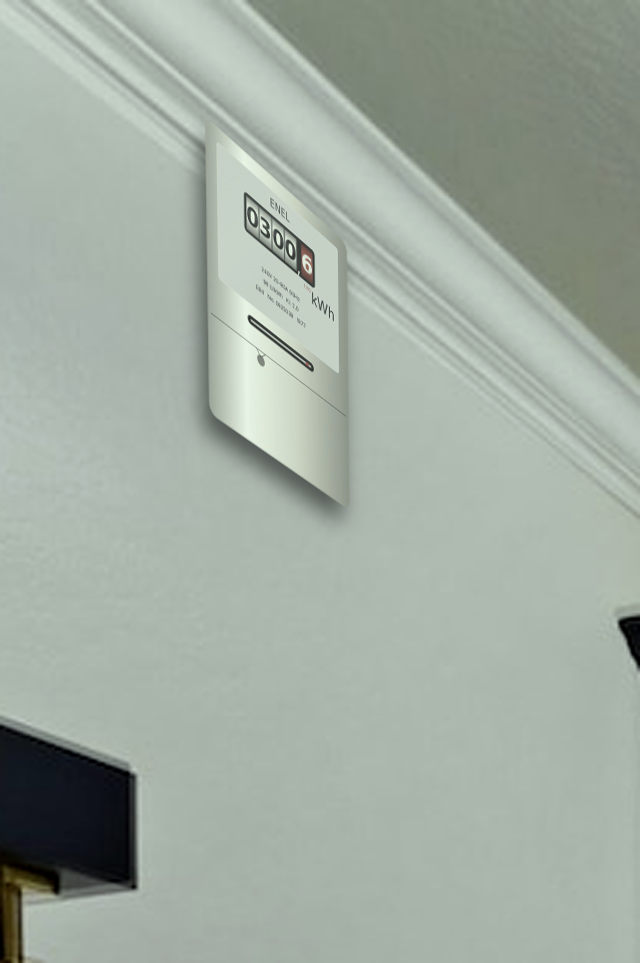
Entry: 300.6,kWh
